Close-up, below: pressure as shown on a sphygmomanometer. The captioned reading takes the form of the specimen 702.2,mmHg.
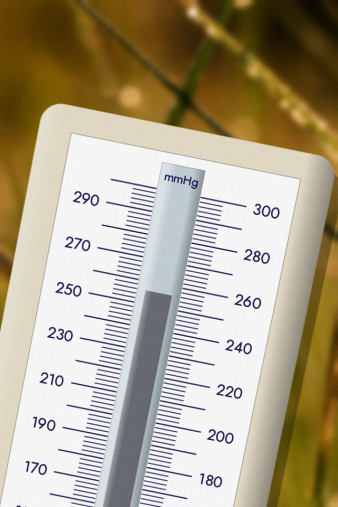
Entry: 256,mmHg
